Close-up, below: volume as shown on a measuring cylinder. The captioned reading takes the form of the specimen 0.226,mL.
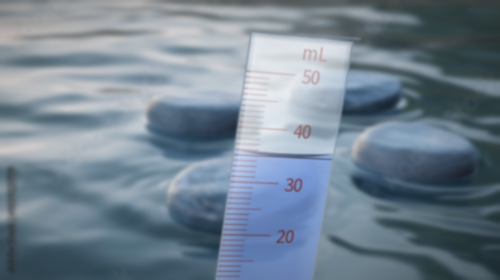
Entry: 35,mL
